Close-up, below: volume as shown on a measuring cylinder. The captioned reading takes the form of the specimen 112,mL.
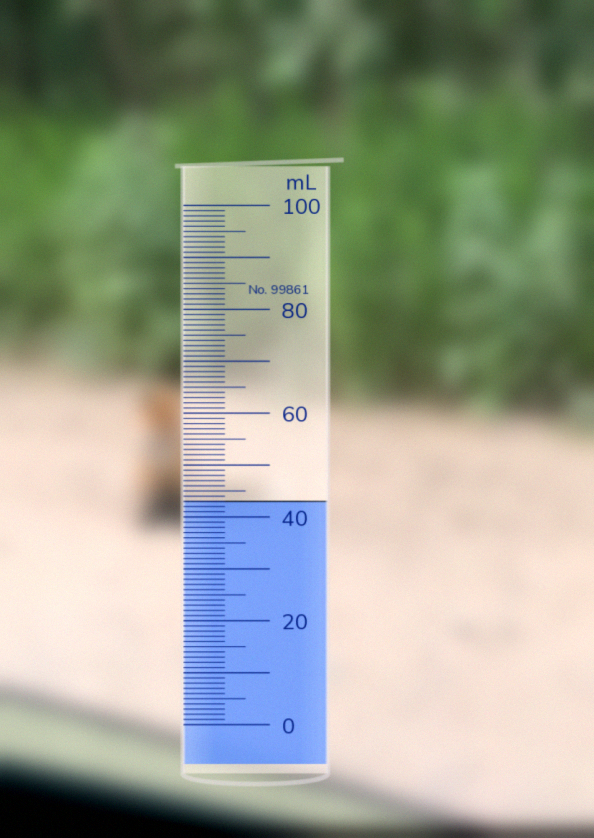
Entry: 43,mL
